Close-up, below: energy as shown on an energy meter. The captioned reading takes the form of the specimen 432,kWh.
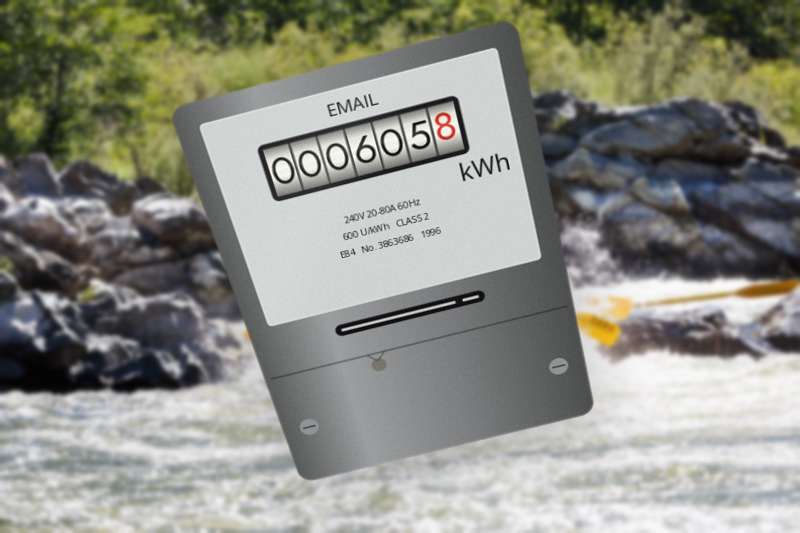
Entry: 605.8,kWh
